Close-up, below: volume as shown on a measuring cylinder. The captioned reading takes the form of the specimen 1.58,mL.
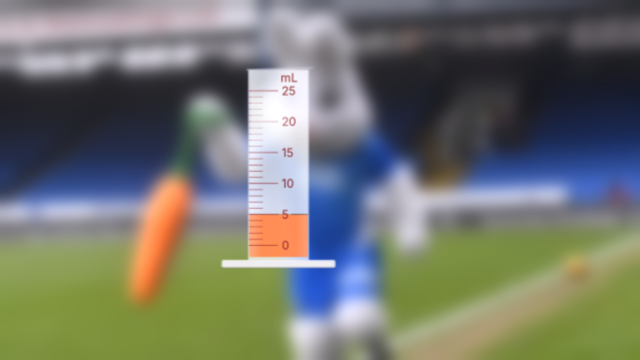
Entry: 5,mL
